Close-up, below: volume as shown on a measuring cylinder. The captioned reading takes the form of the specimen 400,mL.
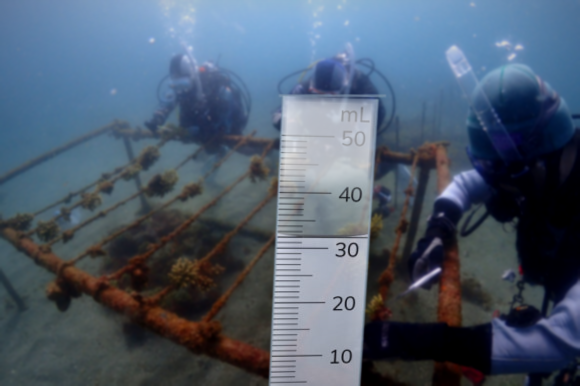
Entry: 32,mL
